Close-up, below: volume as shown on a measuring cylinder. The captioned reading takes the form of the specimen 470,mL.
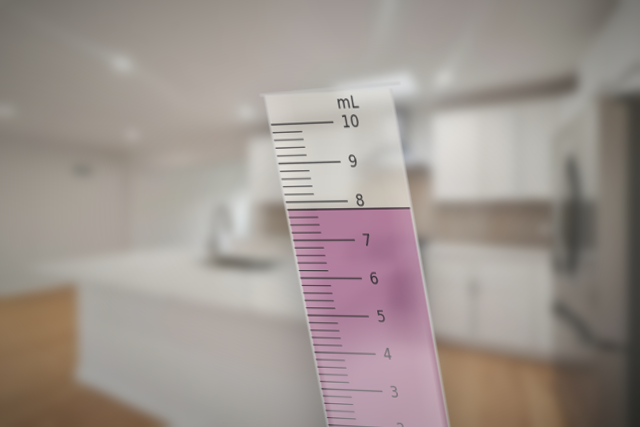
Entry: 7.8,mL
